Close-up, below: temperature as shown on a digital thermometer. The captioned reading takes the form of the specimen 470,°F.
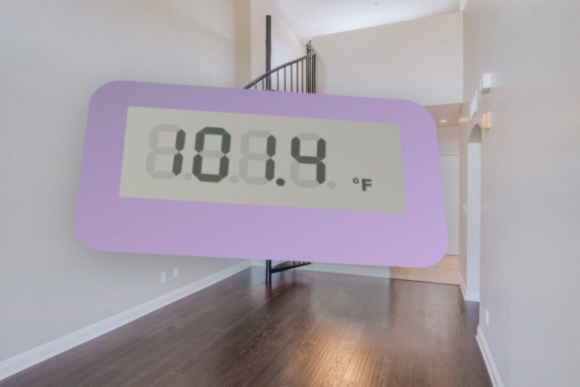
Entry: 101.4,°F
